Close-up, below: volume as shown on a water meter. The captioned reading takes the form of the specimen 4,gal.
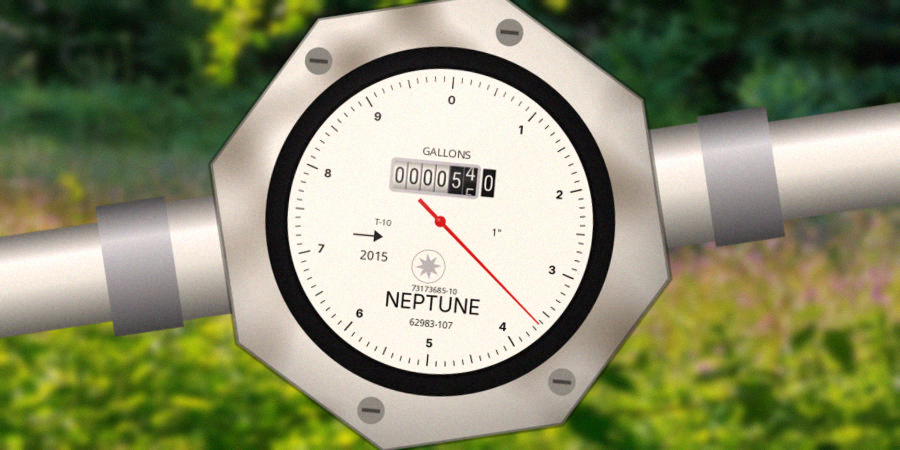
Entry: 543.6,gal
